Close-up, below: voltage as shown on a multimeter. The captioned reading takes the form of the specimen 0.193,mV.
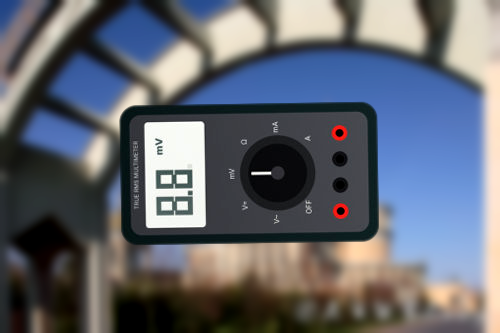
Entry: 8.8,mV
